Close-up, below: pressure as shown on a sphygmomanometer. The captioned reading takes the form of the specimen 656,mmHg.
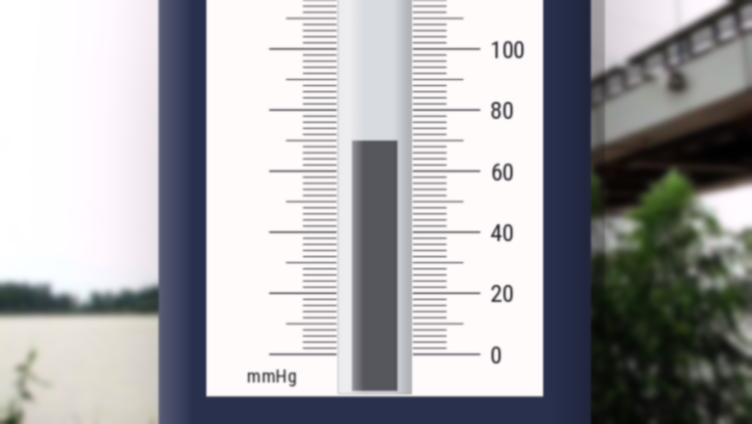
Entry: 70,mmHg
